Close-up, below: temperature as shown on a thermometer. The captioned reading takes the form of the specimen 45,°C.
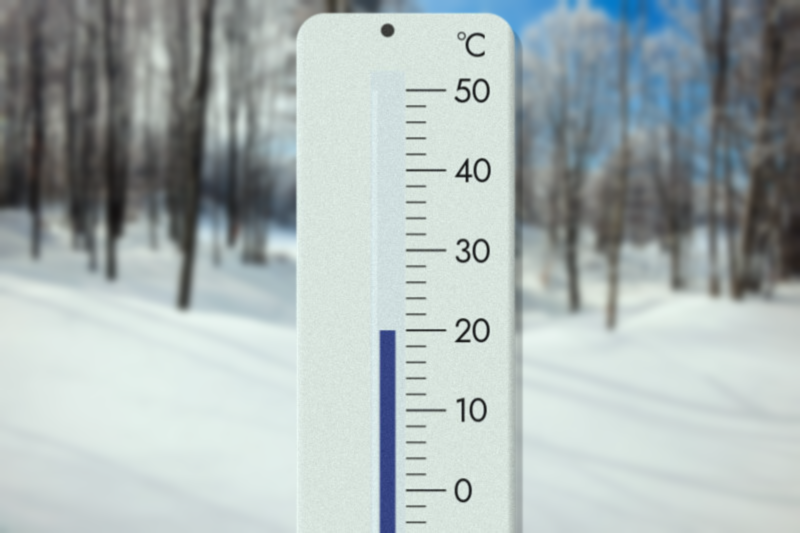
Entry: 20,°C
